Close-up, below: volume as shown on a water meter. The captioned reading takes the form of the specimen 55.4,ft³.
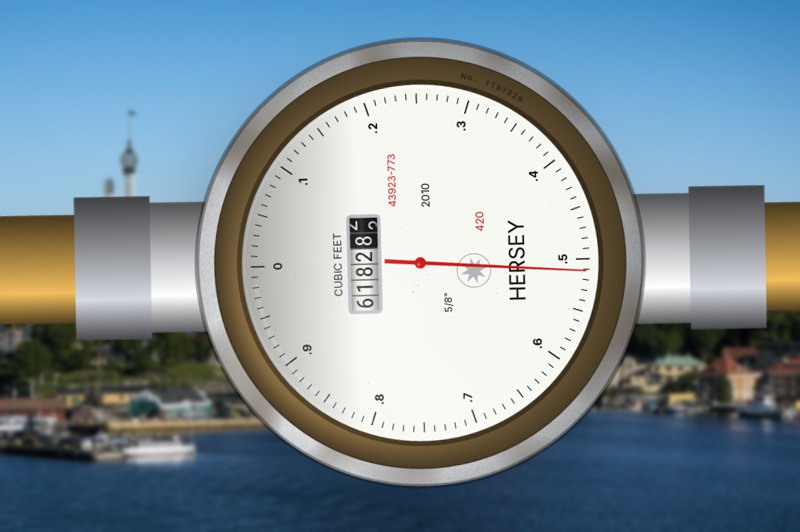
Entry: 618282.51,ft³
